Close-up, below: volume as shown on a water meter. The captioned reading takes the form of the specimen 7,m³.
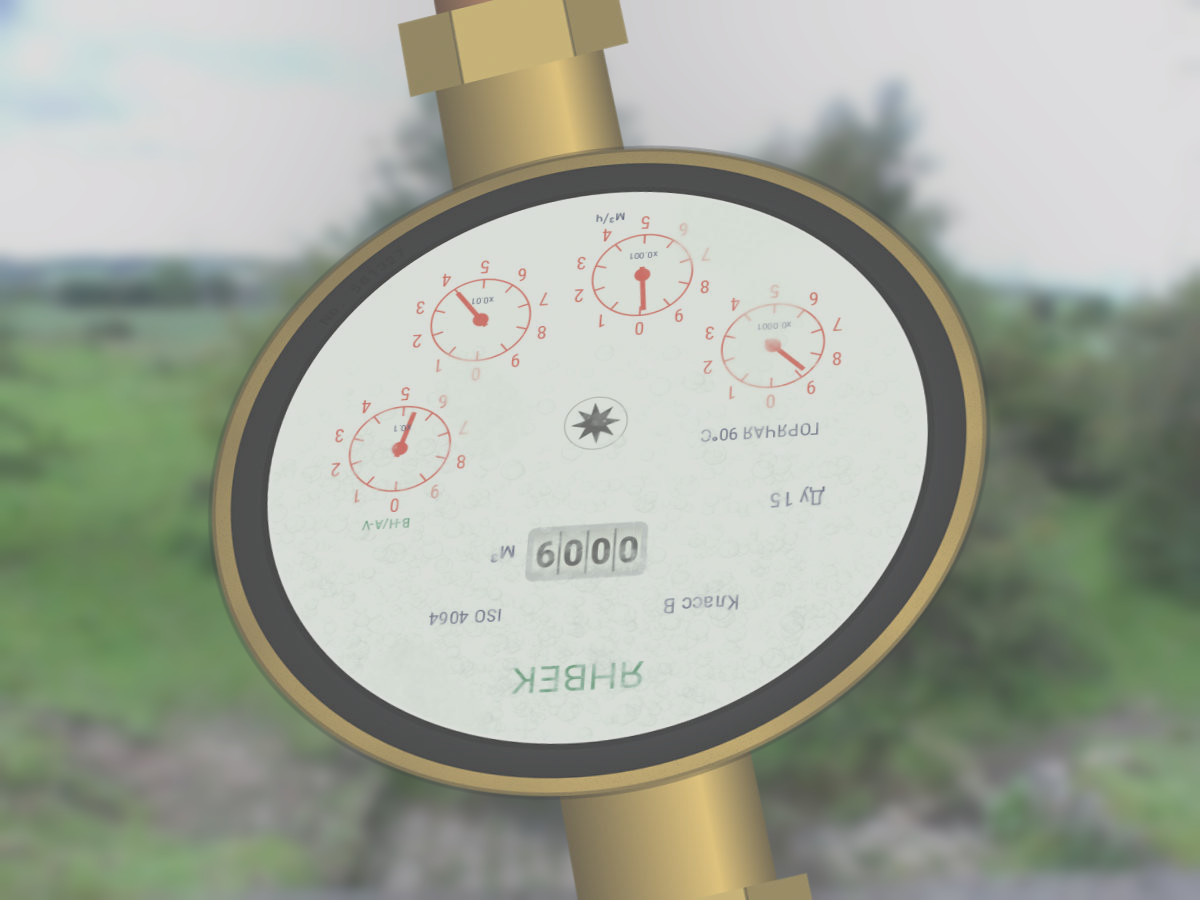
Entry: 9.5398,m³
